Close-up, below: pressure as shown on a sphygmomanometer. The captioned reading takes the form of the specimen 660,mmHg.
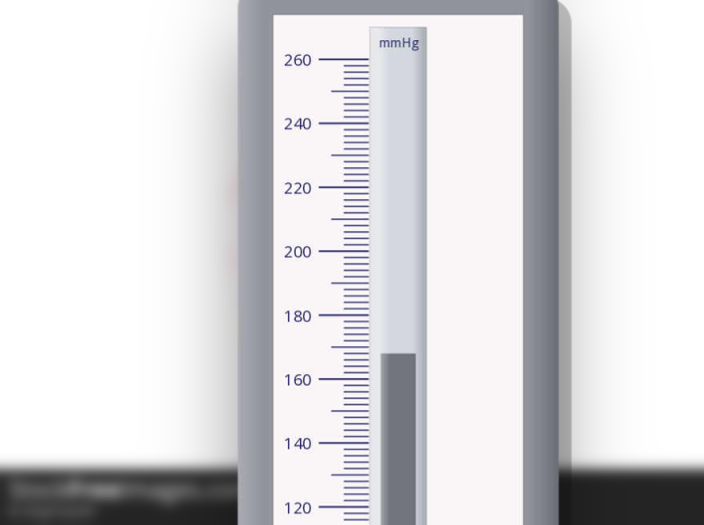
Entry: 168,mmHg
